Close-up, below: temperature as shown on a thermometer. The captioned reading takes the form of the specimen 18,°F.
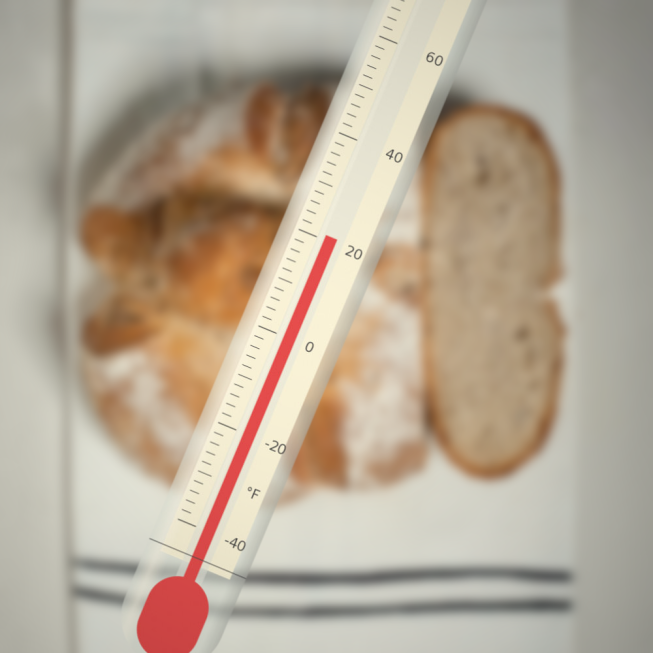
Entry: 21,°F
